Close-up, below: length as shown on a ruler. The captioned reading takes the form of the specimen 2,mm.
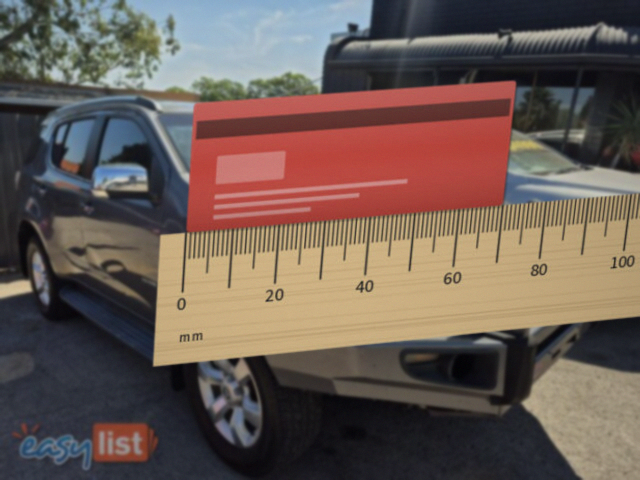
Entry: 70,mm
